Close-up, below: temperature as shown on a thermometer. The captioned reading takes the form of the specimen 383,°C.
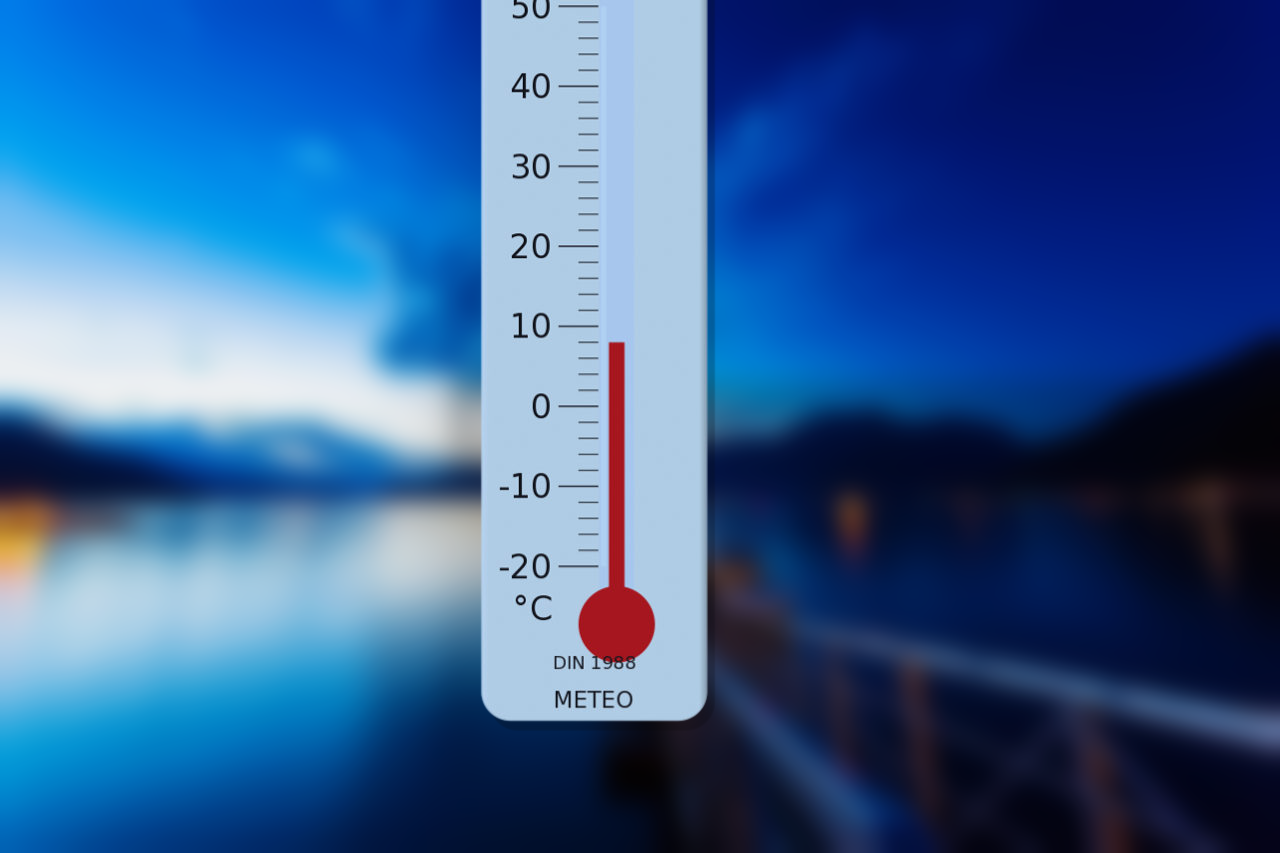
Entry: 8,°C
